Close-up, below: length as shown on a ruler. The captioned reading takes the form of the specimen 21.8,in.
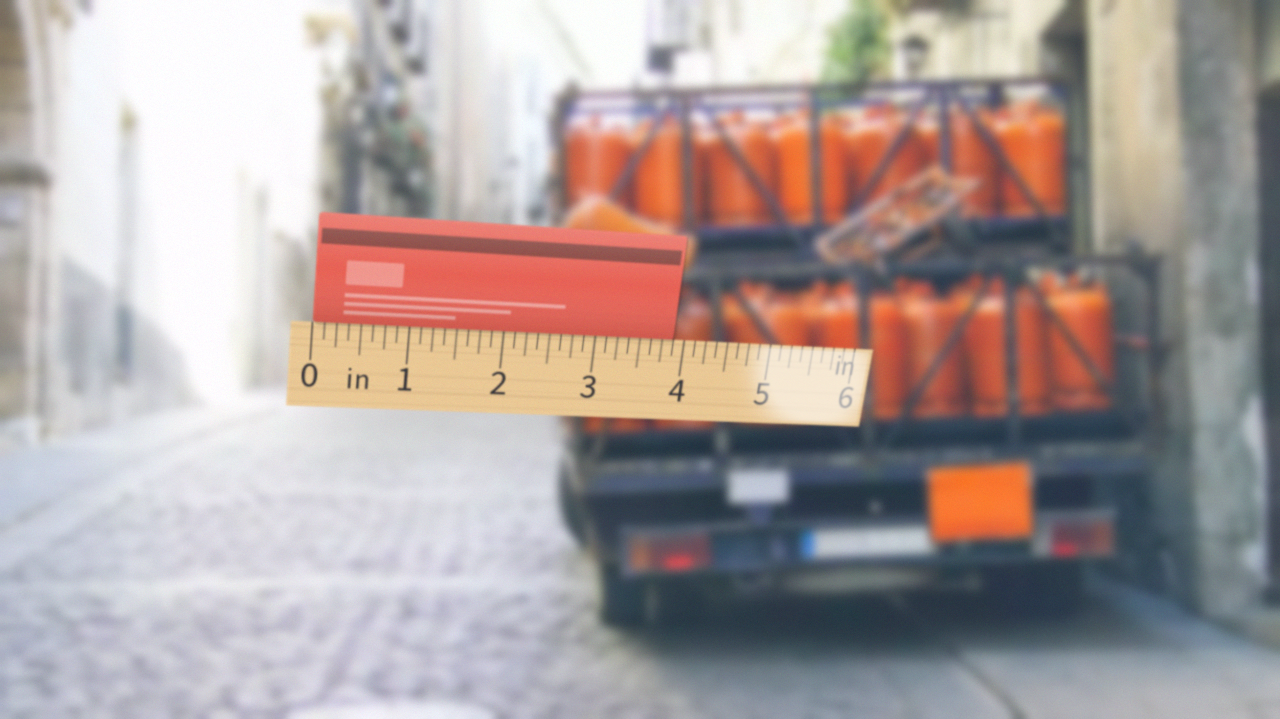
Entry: 3.875,in
